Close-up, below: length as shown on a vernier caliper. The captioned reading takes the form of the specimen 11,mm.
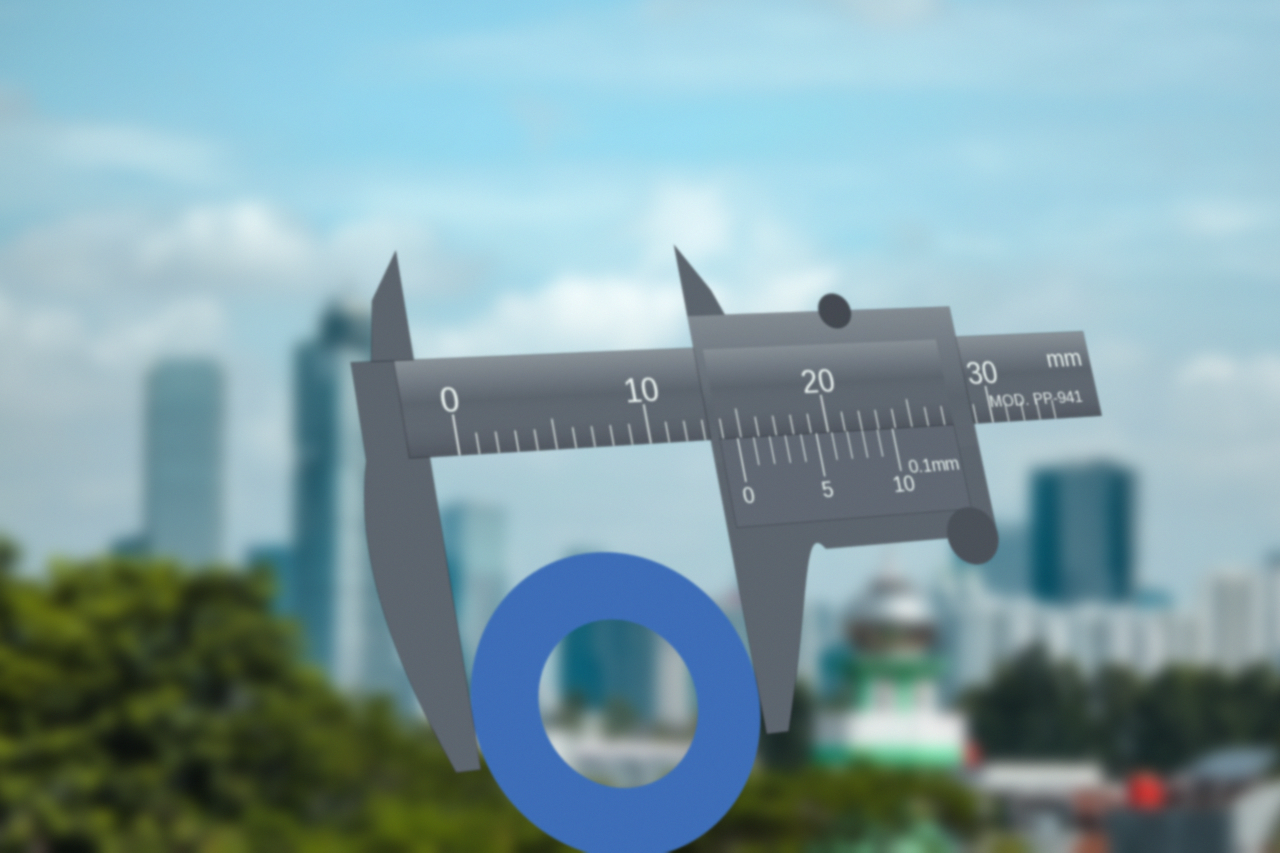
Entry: 14.8,mm
